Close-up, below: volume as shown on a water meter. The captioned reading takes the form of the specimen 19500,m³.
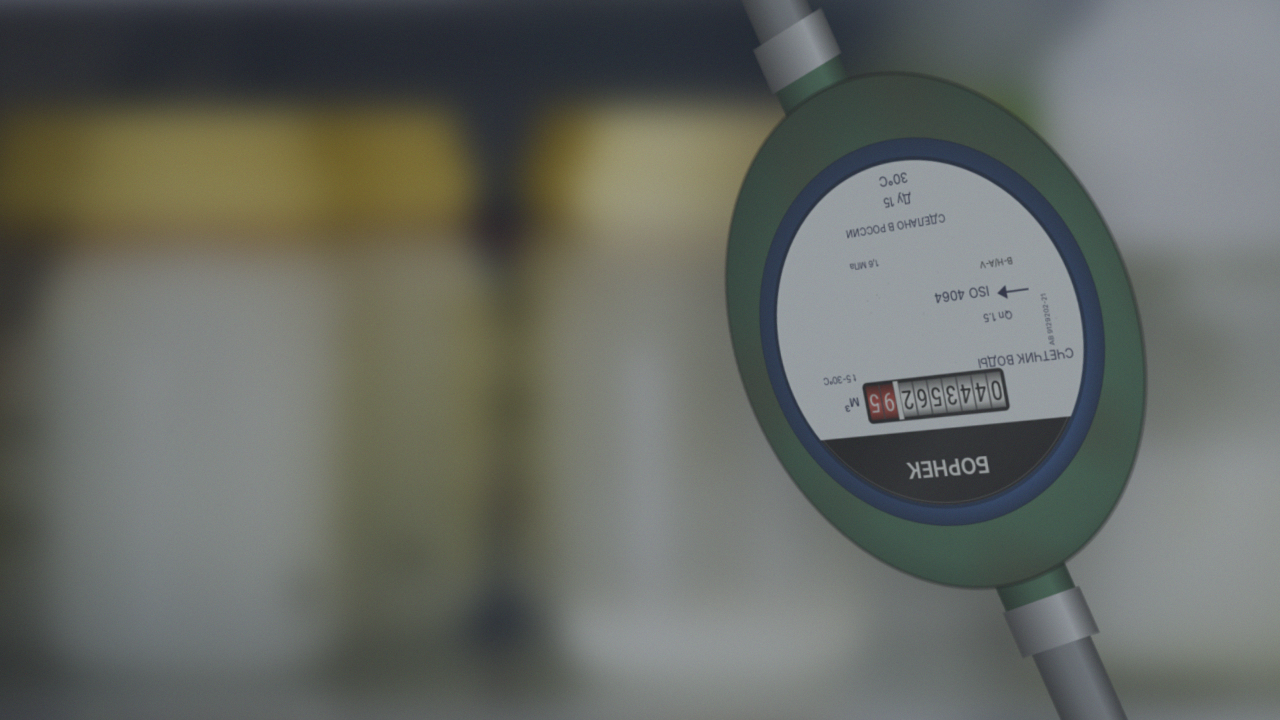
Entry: 443562.95,m³
